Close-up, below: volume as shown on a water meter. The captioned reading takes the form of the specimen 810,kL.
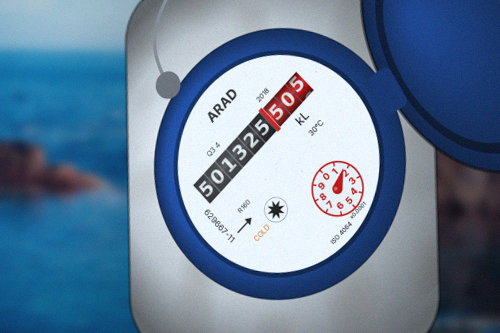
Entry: 501325.5051,kL
